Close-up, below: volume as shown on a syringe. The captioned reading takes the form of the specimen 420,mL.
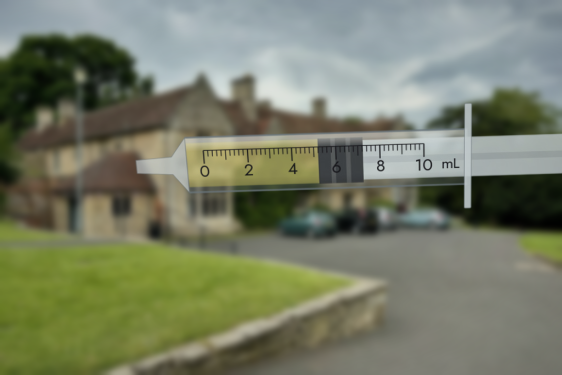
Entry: 5.2,mL
